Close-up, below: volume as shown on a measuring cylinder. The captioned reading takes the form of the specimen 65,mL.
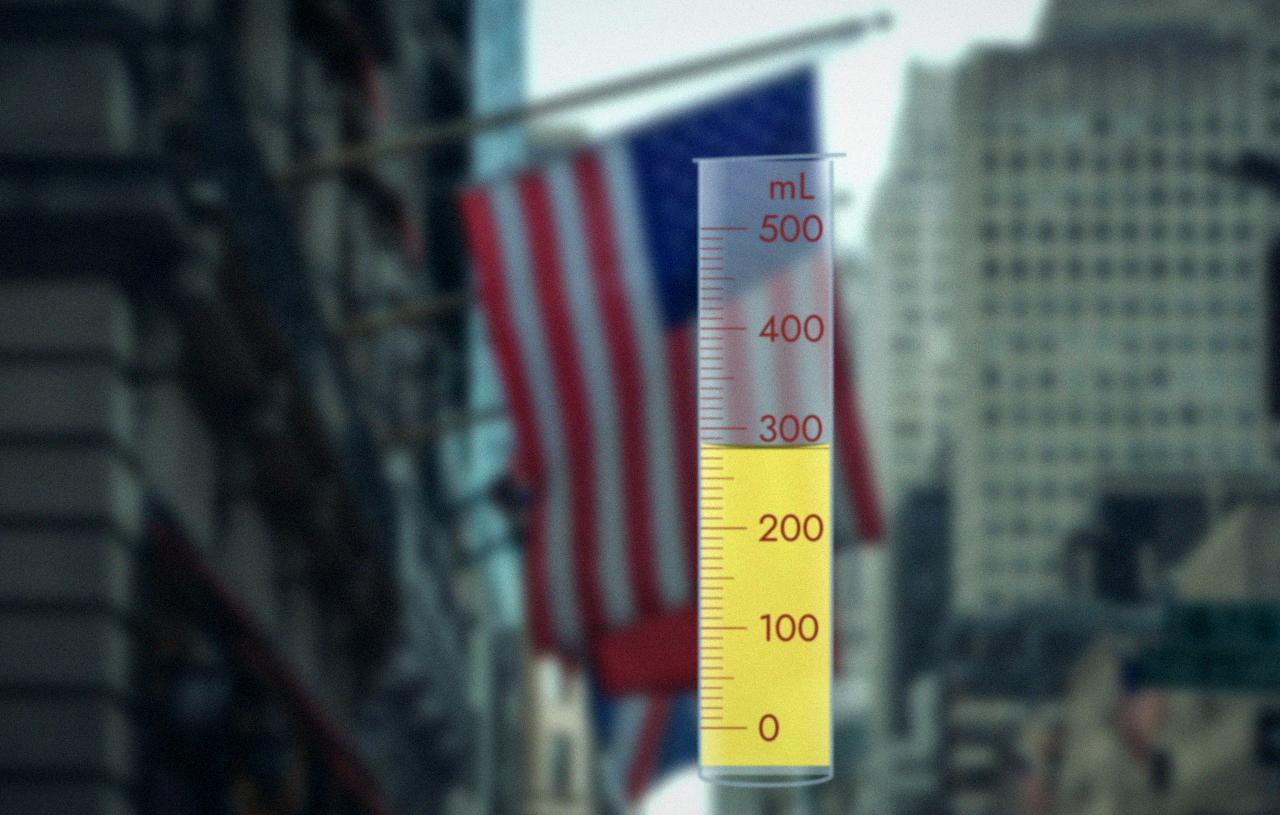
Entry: 280,mL
